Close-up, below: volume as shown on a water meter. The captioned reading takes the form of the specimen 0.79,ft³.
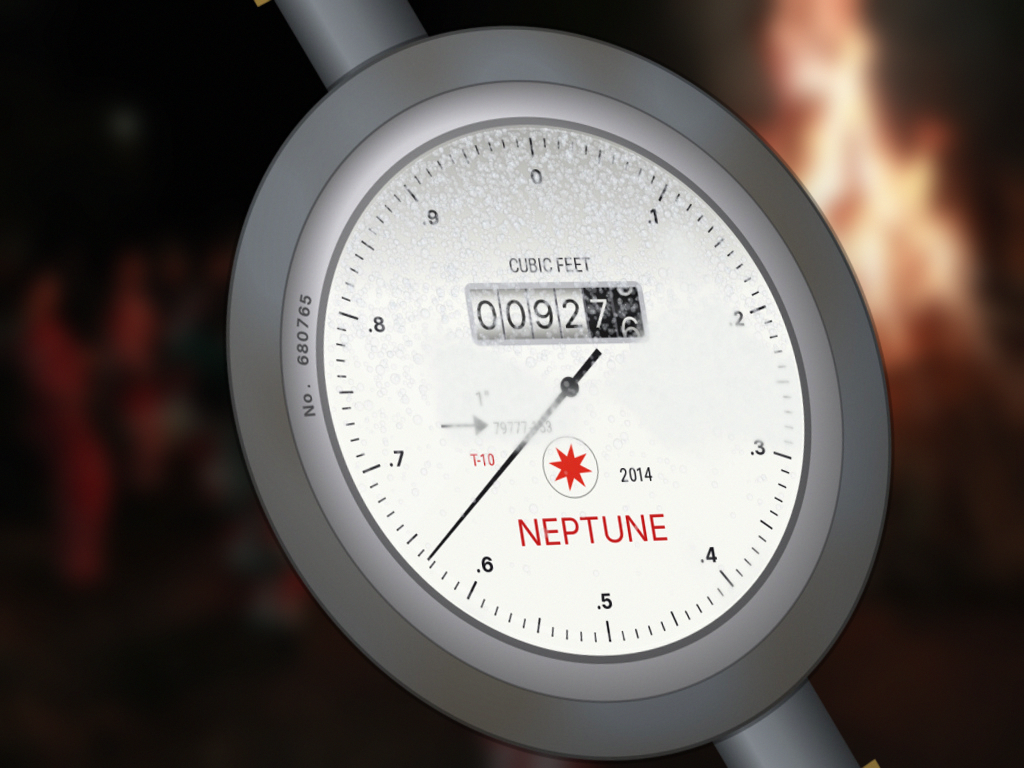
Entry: 9275.63,ft³
